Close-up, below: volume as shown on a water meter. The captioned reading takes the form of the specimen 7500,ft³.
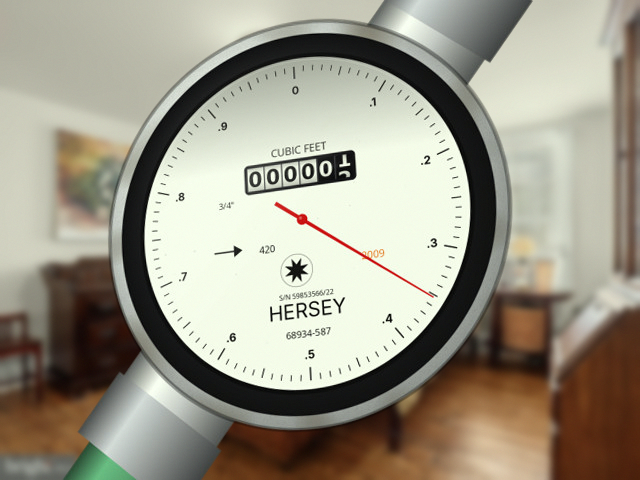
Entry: 1.35,ft³
